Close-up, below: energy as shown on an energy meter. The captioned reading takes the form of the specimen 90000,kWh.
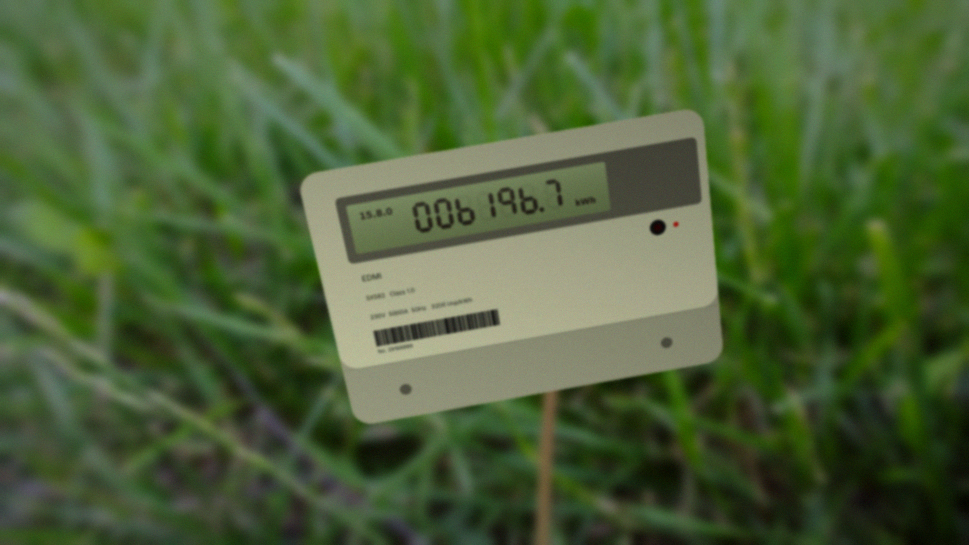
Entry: 6196.7,kWh
